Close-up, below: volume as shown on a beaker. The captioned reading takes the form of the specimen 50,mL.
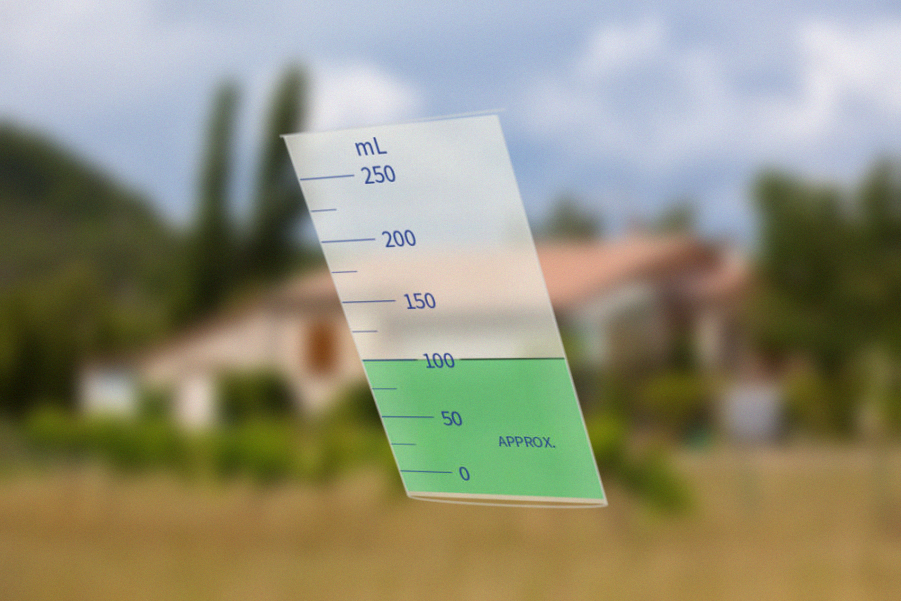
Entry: 100,mL
